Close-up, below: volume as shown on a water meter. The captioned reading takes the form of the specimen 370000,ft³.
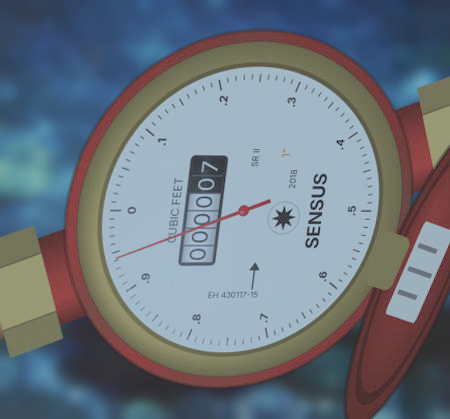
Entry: 6.94,ft³
